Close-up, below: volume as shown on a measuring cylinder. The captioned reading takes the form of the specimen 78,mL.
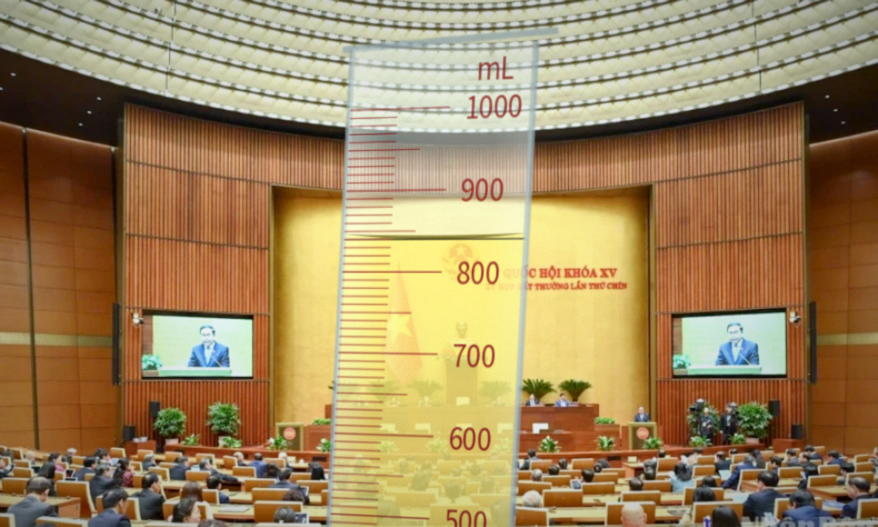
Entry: 840,mL
